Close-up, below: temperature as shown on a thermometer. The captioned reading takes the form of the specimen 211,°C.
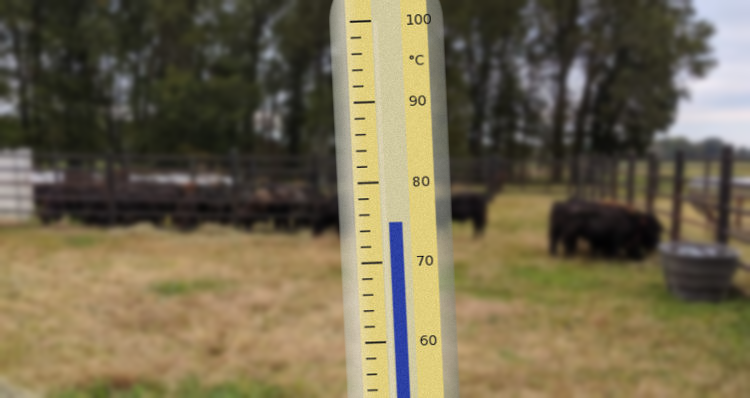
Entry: 75,°C
